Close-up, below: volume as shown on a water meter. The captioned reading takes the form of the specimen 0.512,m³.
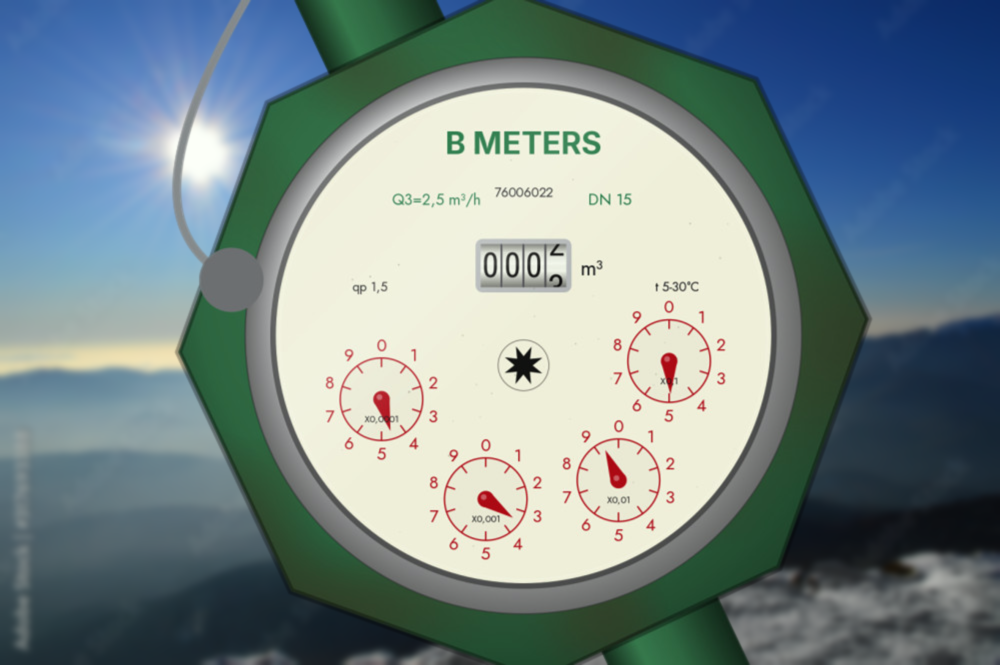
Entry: 2.4934,m³
